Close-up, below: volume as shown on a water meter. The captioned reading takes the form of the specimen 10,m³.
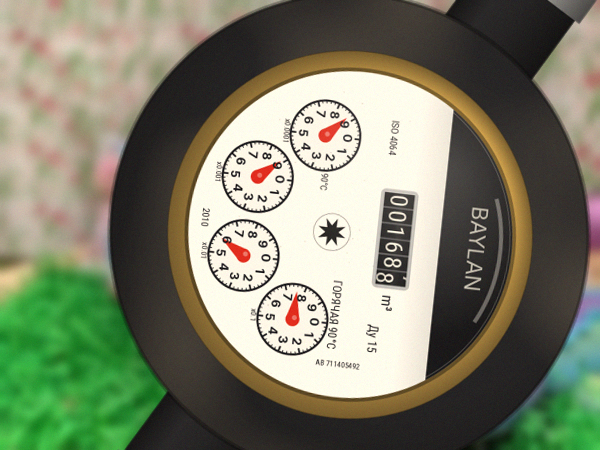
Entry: 1687.7588,m³
